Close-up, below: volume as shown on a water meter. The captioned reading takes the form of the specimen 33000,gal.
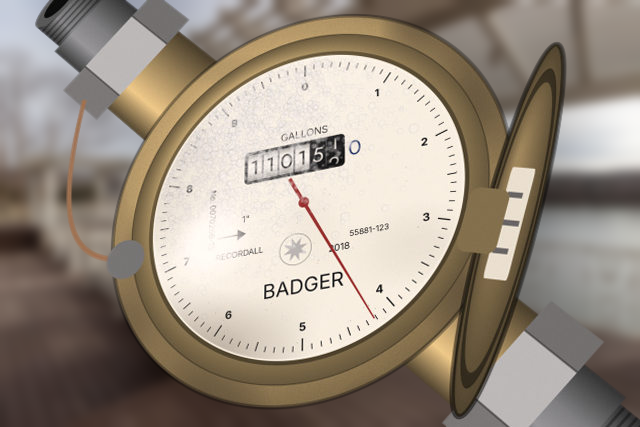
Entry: 1101514.2,gal
